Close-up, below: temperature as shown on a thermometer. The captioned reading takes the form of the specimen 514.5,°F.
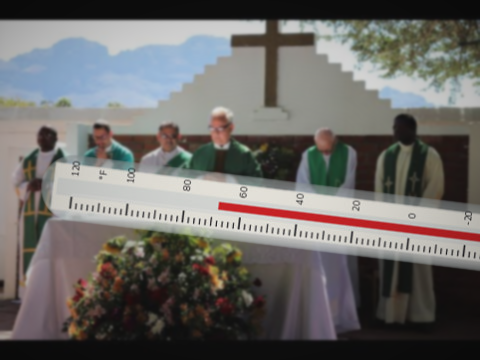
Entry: 68,°F
